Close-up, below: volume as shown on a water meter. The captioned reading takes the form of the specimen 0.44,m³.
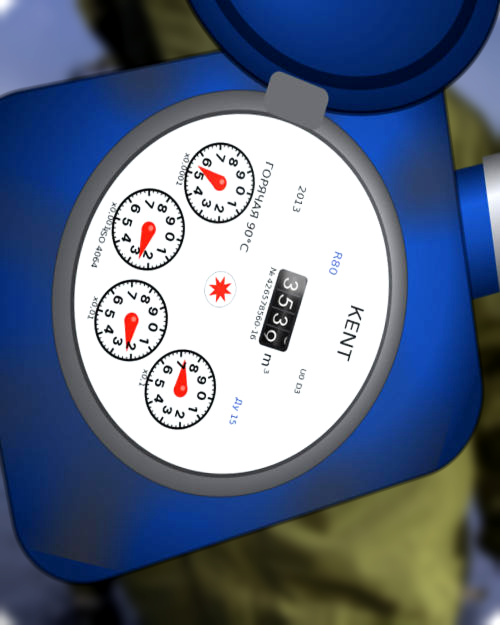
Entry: 3538.7225,m³
